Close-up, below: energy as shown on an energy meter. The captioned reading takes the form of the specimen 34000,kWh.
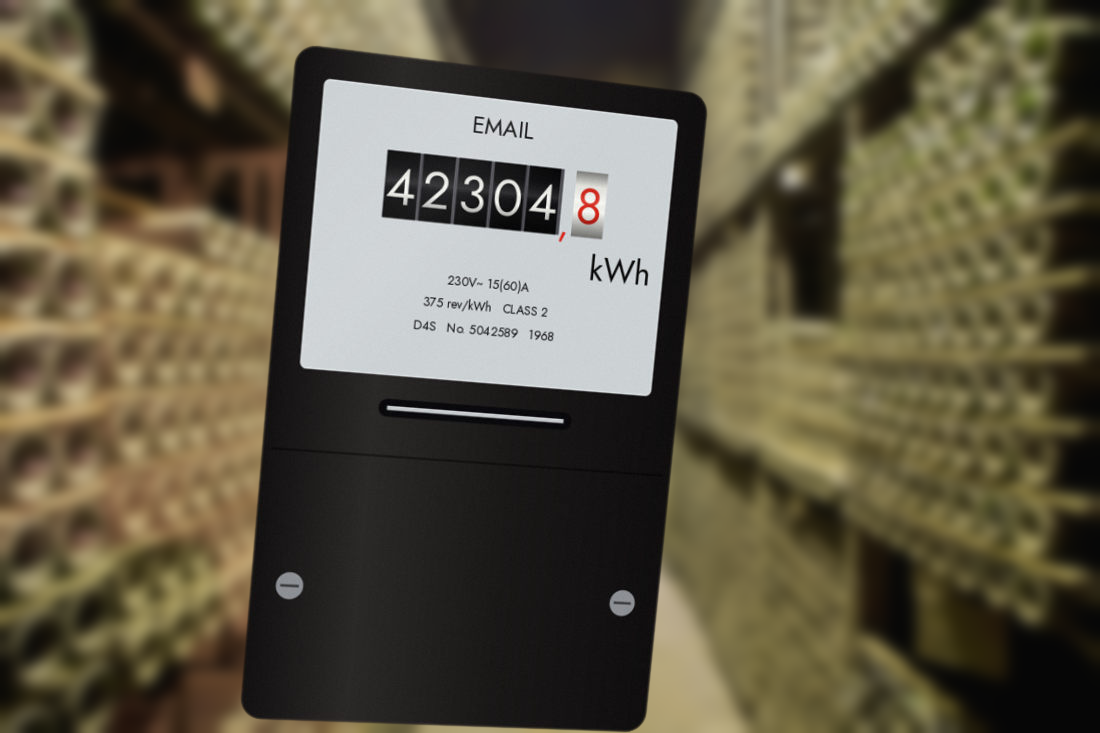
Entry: 42304.8,kWh
